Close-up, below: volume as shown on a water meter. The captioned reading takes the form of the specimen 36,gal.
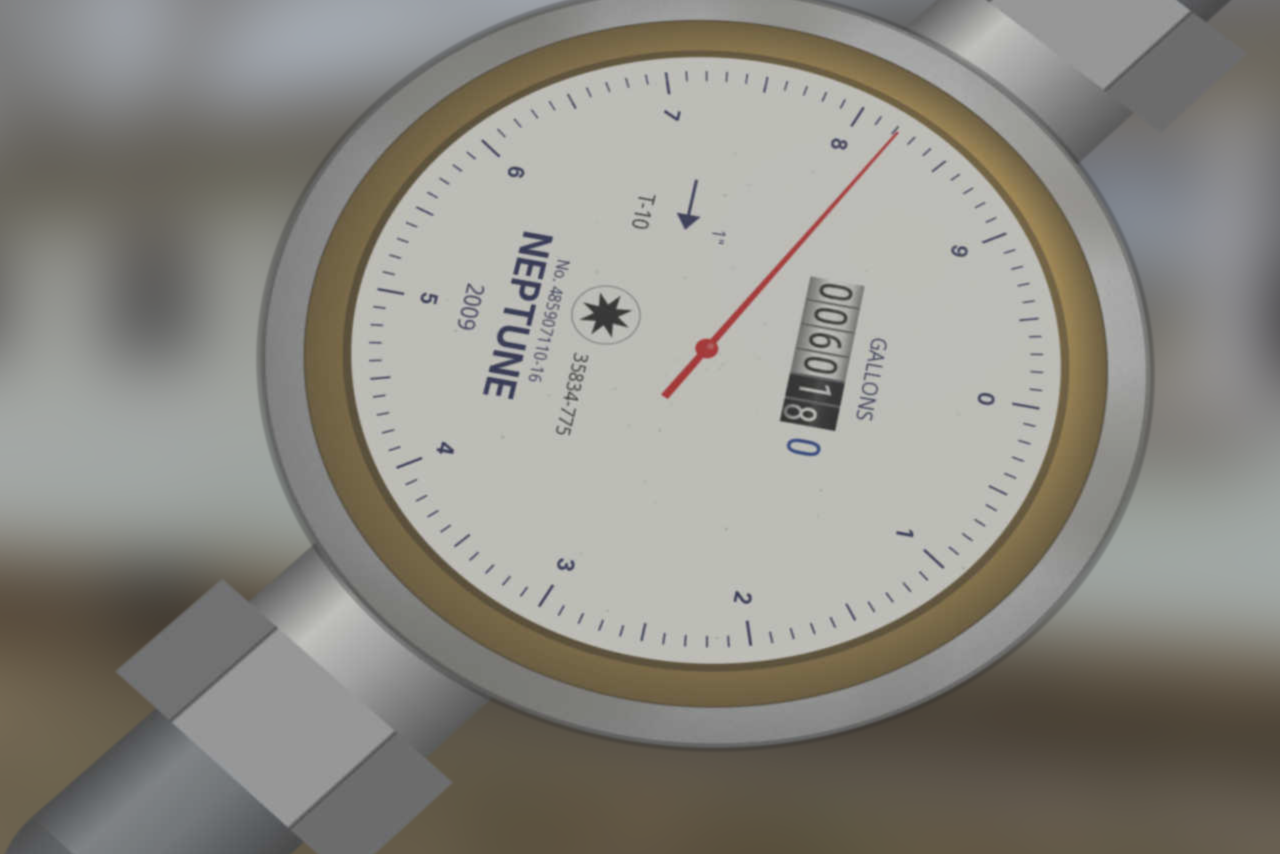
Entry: 60178.2,gal
